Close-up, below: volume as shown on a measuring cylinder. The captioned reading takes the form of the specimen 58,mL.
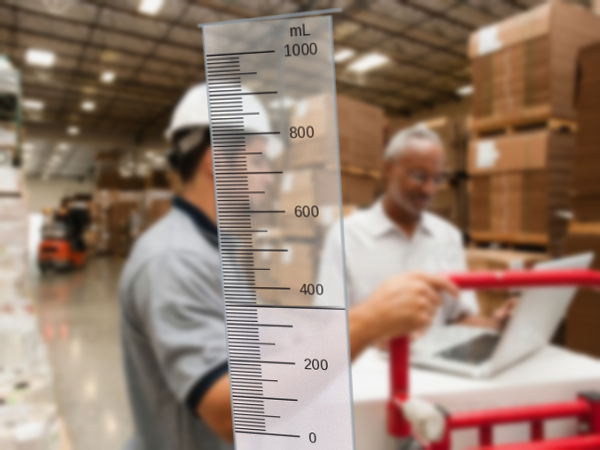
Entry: 350,mL
